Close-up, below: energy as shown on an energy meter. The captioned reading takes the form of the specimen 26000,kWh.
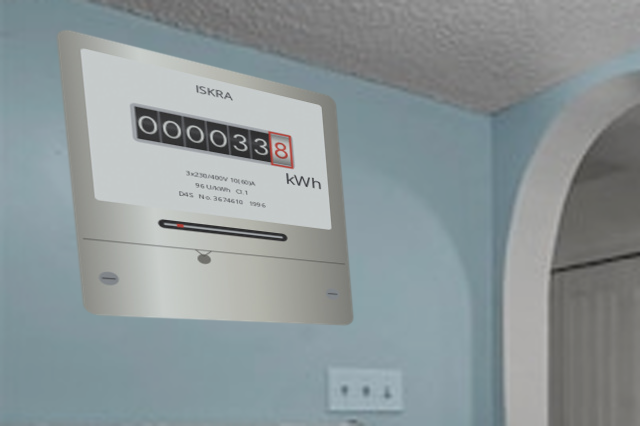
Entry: 33.8,kWh
